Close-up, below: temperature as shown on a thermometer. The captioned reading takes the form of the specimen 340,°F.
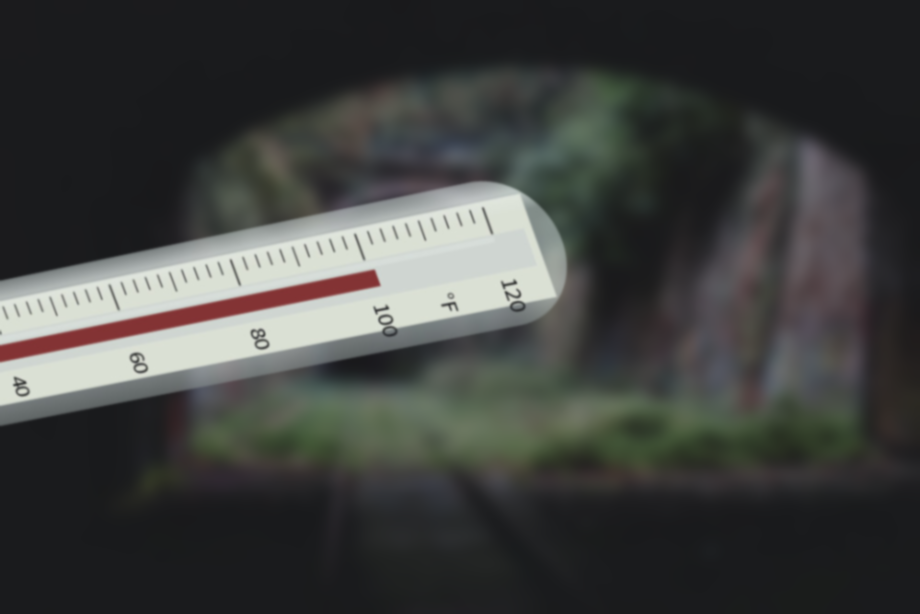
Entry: 101,°F
